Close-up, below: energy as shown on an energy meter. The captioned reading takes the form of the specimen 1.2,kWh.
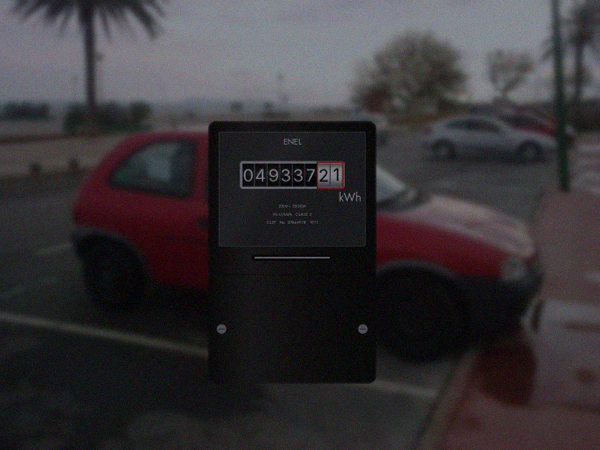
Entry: 49337.21,kWh
